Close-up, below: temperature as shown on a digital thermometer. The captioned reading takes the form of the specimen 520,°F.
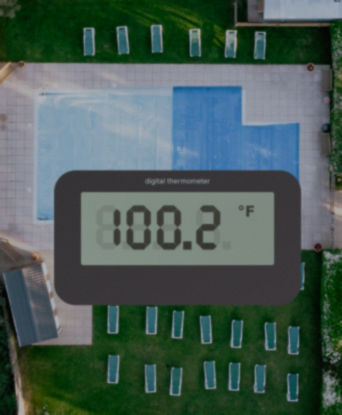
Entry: 100.2,°F
